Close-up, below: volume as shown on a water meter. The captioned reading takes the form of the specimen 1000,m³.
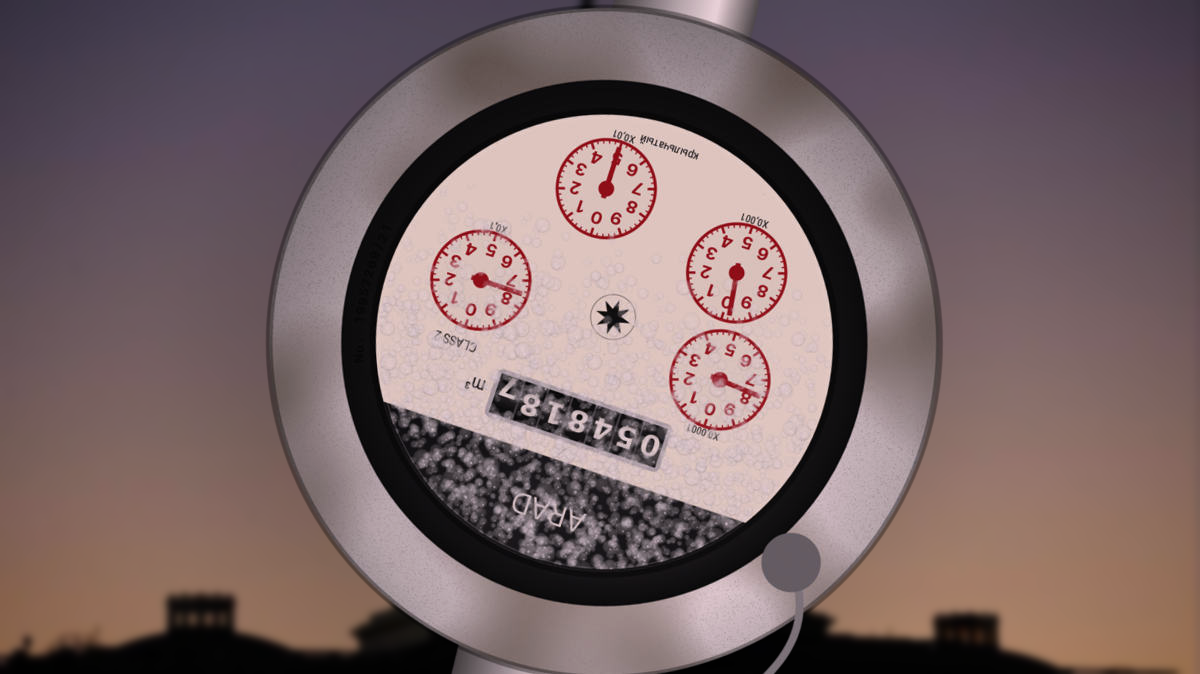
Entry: 548186.7497,m³
